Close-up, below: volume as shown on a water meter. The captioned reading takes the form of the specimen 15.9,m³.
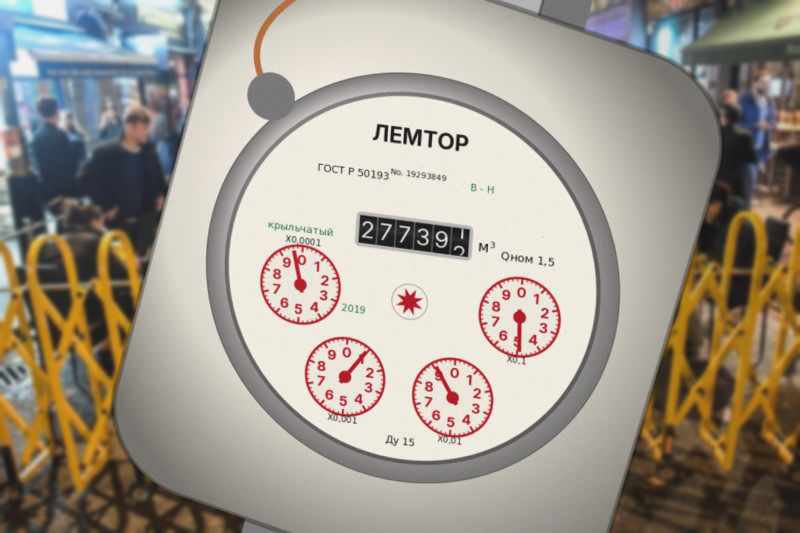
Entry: 277391.4909,m³
